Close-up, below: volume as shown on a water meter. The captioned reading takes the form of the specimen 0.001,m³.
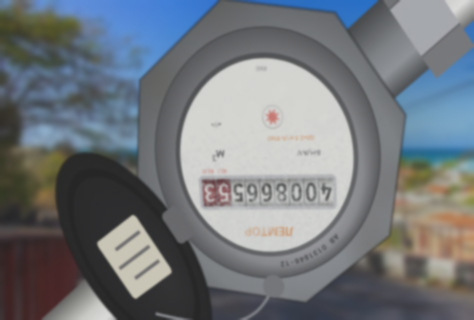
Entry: 4008665.53,m³
